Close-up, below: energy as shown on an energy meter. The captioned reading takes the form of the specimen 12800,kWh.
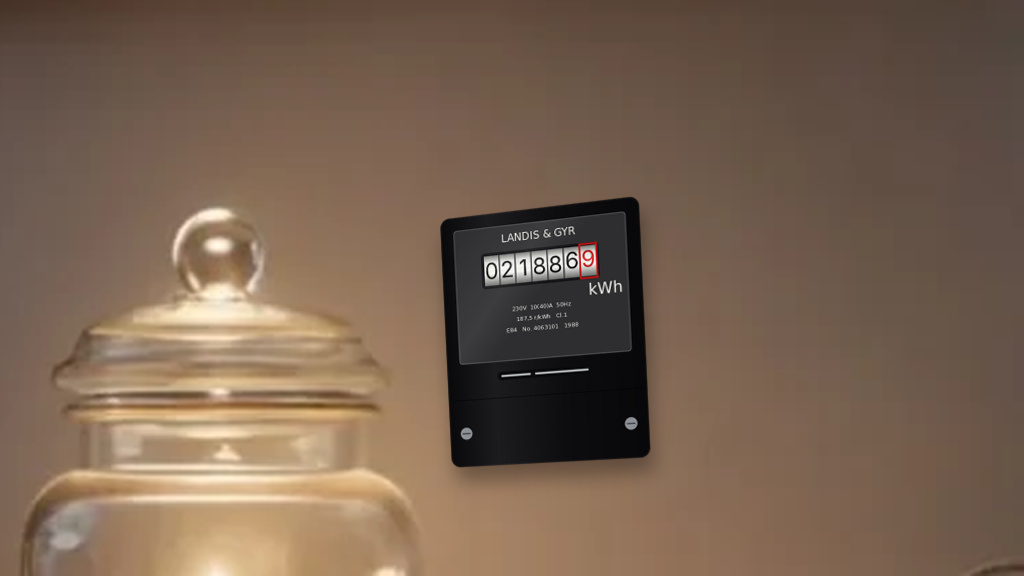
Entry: 21886.9,kWh
